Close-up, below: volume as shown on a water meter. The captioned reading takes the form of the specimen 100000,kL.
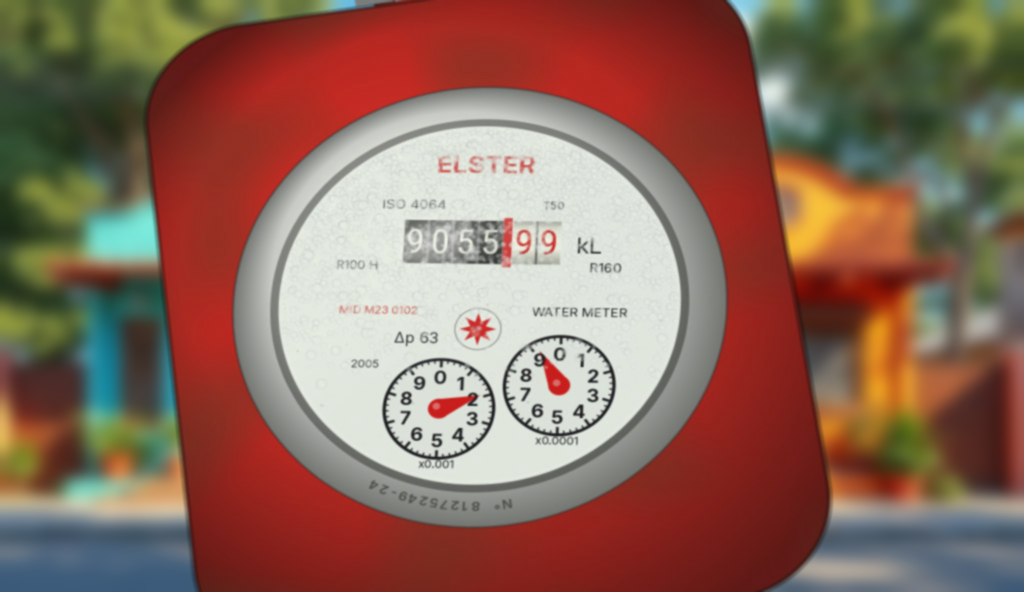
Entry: 9055.9919,kL
